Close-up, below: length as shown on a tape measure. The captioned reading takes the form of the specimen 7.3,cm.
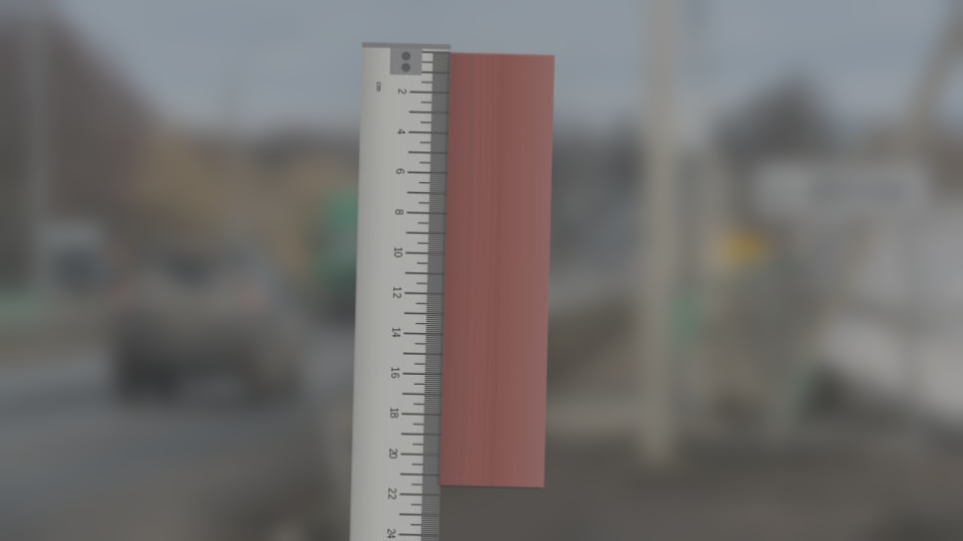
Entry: 21.5,cm
